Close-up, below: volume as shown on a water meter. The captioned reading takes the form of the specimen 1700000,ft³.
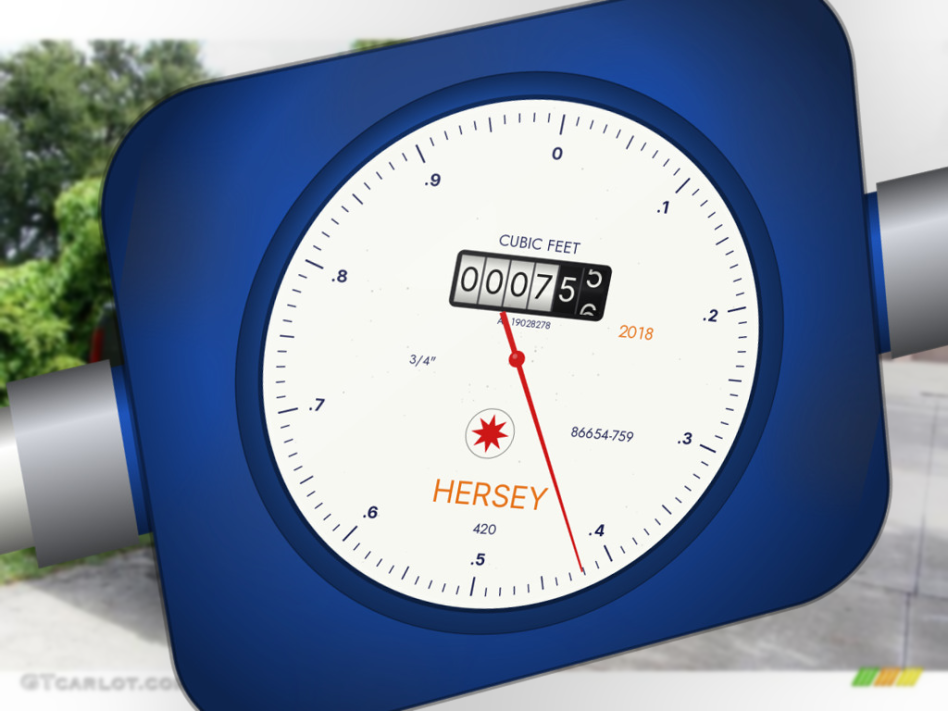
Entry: 755.42,ft³
